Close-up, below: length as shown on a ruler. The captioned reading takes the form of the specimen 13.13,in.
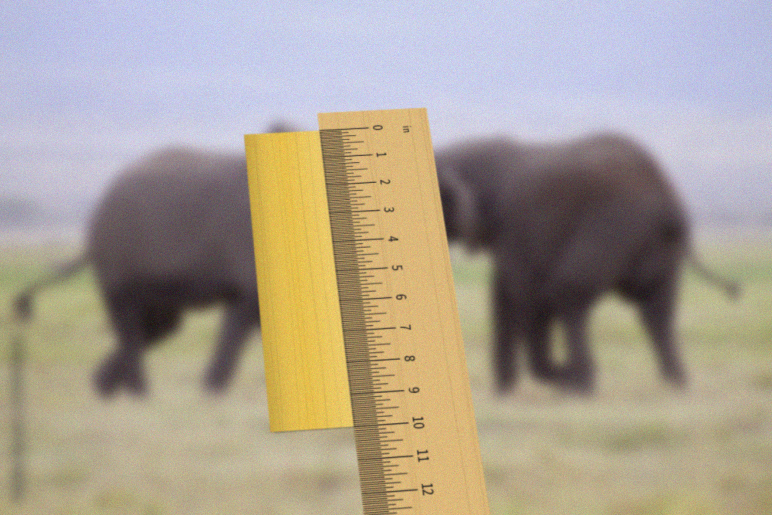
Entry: 10,in
